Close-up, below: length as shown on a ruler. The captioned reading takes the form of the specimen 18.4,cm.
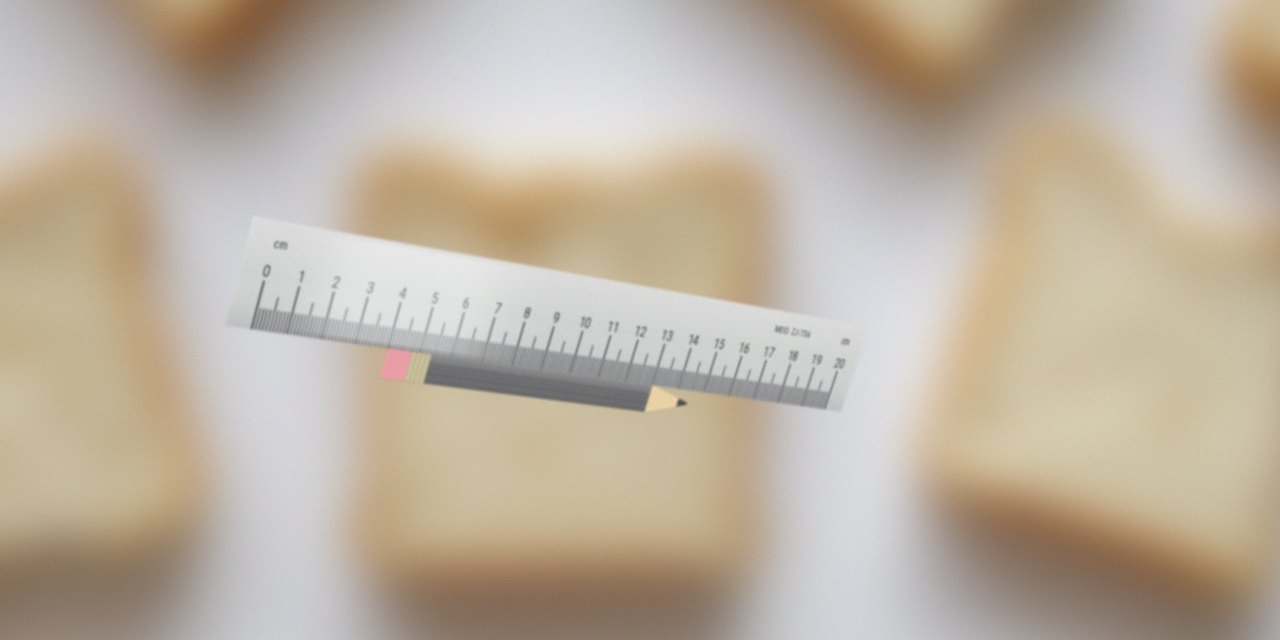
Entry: 10.5,cm
